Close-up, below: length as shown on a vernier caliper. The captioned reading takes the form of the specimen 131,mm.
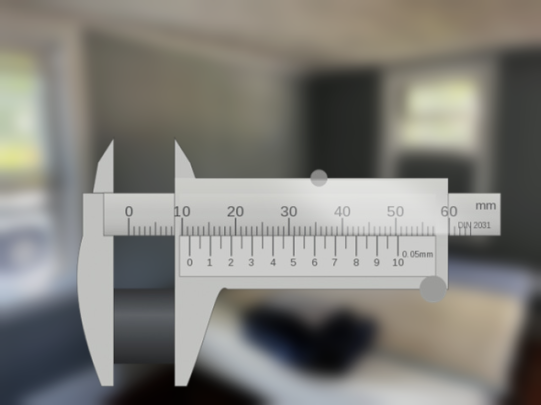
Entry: 11.4,mm
